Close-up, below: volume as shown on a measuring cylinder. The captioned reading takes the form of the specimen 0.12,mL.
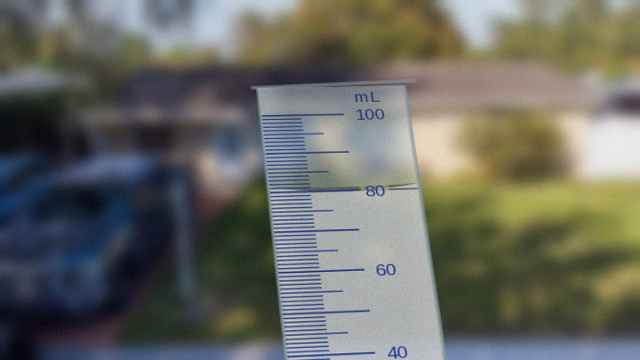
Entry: 80,mL
